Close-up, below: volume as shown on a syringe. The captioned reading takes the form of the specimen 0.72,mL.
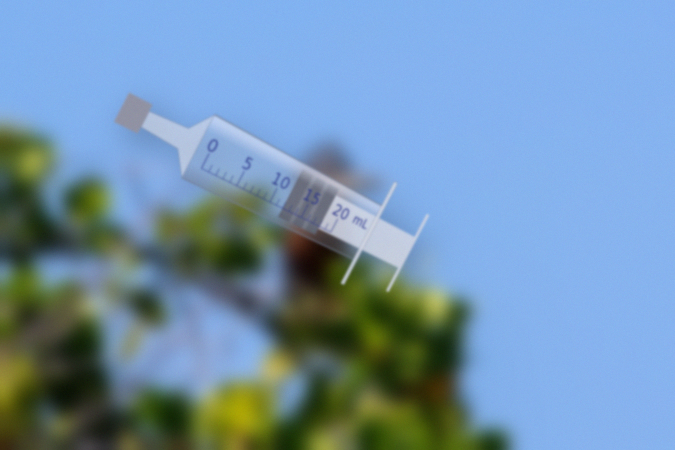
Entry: 12,mL
